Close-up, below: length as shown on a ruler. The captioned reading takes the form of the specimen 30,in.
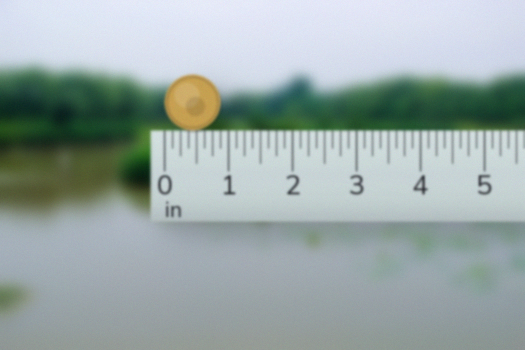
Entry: 0.875,in
